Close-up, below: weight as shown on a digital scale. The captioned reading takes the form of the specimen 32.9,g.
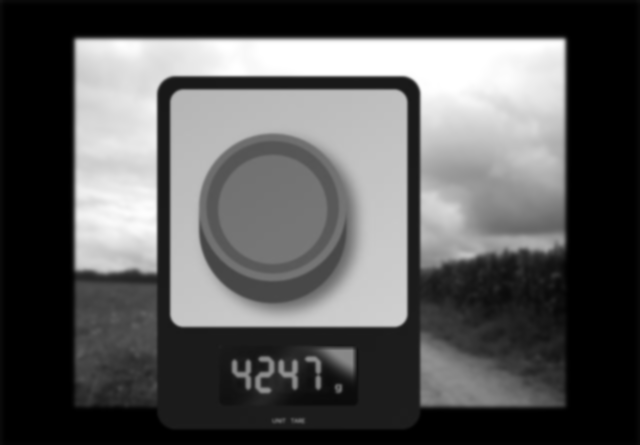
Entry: 4247,g
